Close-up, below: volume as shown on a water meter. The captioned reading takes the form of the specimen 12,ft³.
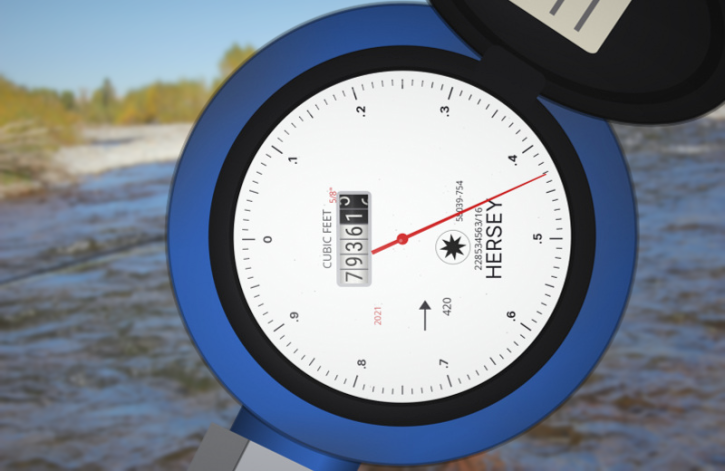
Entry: 793615.43,ft³
